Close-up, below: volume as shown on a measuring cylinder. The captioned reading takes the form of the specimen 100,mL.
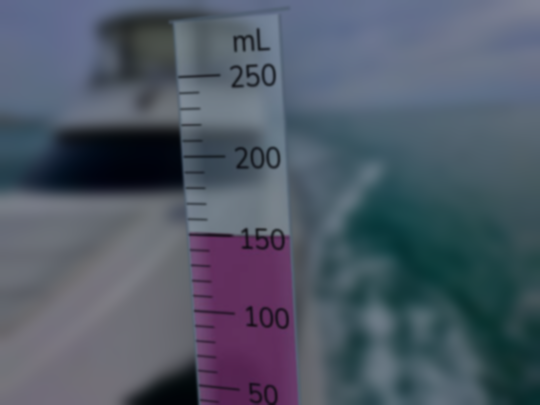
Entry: 150,mL
